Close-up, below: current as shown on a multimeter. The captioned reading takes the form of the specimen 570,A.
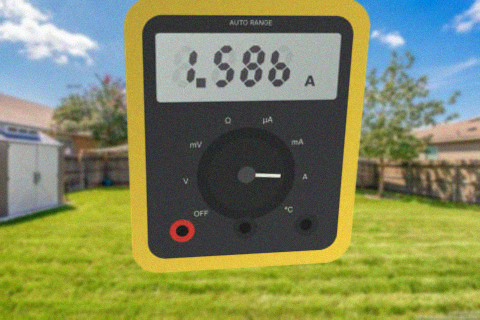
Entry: 1.586,A
